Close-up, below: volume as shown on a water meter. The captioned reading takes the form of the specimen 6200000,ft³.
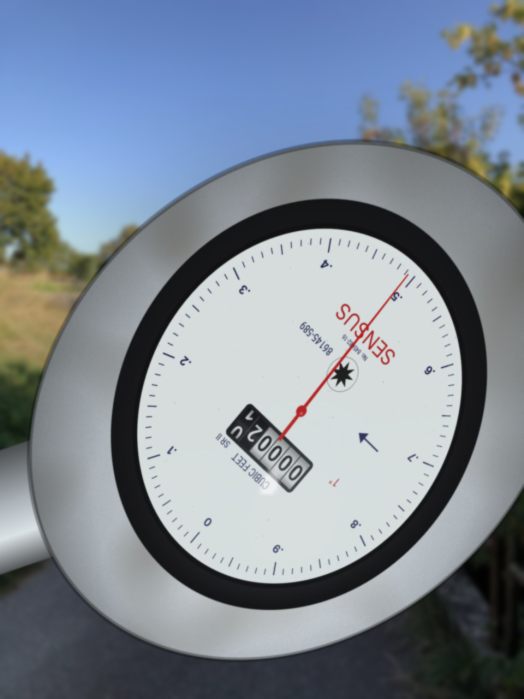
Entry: 20.49,ft³
